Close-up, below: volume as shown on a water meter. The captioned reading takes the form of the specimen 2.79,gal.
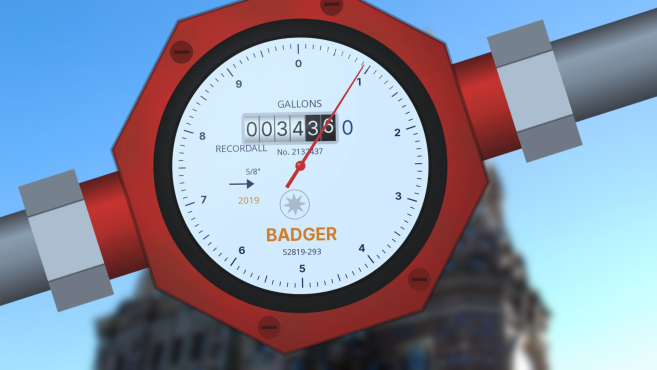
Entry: 34360.9,gal
